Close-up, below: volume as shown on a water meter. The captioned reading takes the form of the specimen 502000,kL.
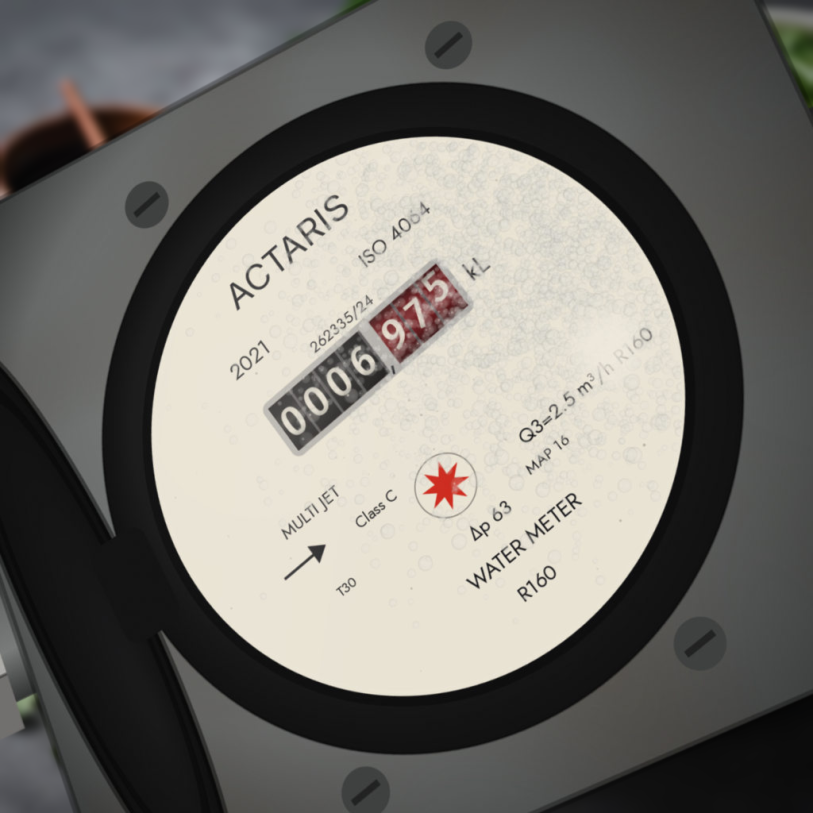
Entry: 6.975,kL
